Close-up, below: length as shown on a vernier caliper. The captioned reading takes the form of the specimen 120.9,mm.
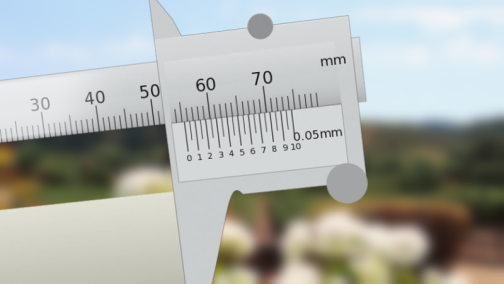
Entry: 55.4,mm
